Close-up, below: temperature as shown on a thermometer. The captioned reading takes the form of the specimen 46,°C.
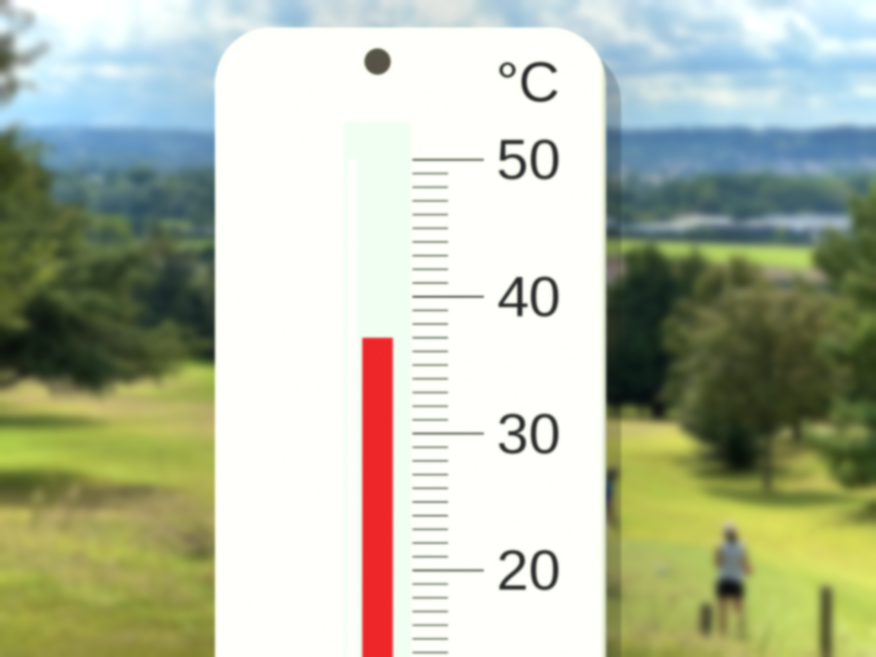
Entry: 37,°C
